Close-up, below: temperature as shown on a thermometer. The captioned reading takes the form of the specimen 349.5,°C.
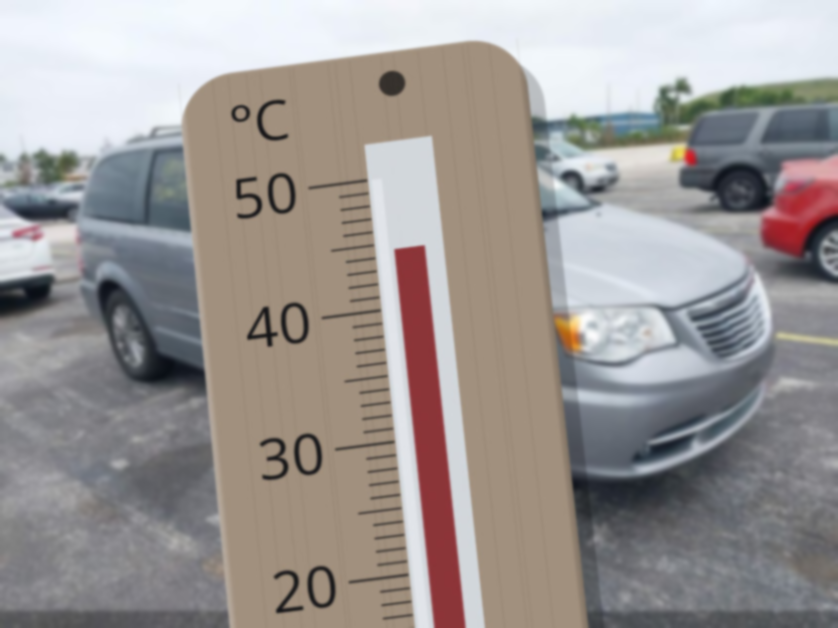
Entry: 44.5,°C
